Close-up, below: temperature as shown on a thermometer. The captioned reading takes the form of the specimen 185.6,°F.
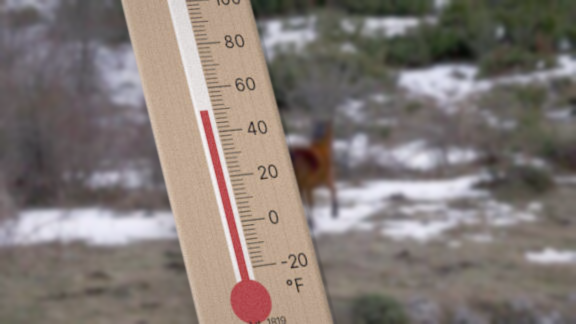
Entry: 50,°F
